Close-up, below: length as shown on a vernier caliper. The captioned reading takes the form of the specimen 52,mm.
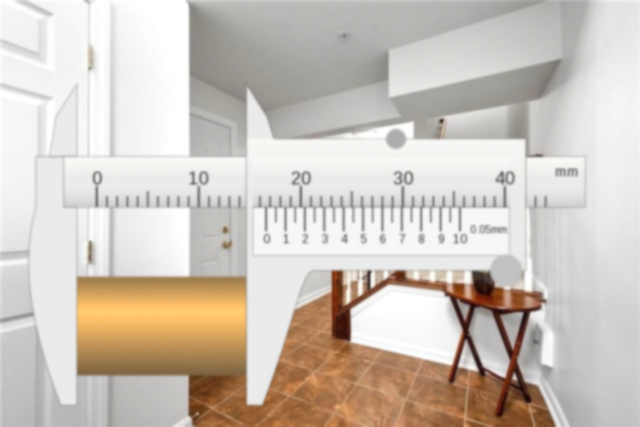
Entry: 16.6,mm
